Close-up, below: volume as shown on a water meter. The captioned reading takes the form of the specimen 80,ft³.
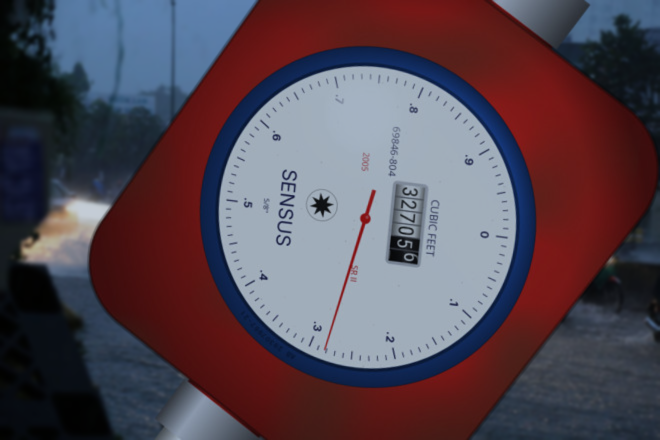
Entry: 327056.28,ft³
